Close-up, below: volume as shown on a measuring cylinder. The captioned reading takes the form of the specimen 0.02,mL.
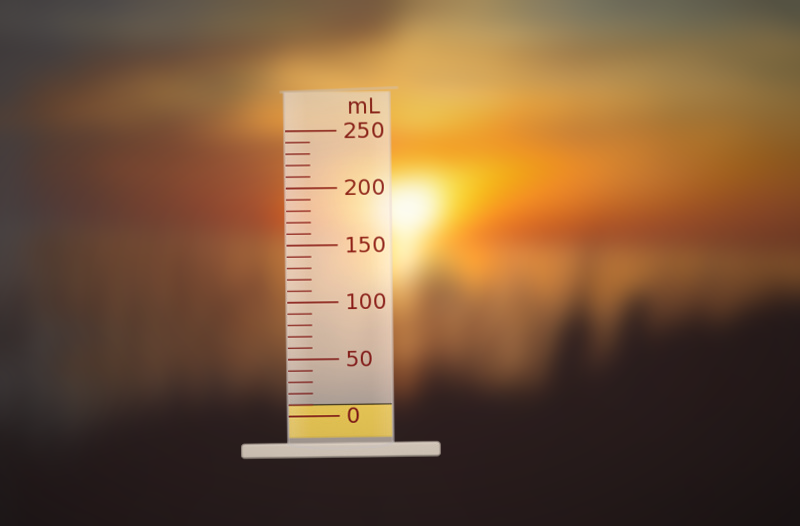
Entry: 10,mL
